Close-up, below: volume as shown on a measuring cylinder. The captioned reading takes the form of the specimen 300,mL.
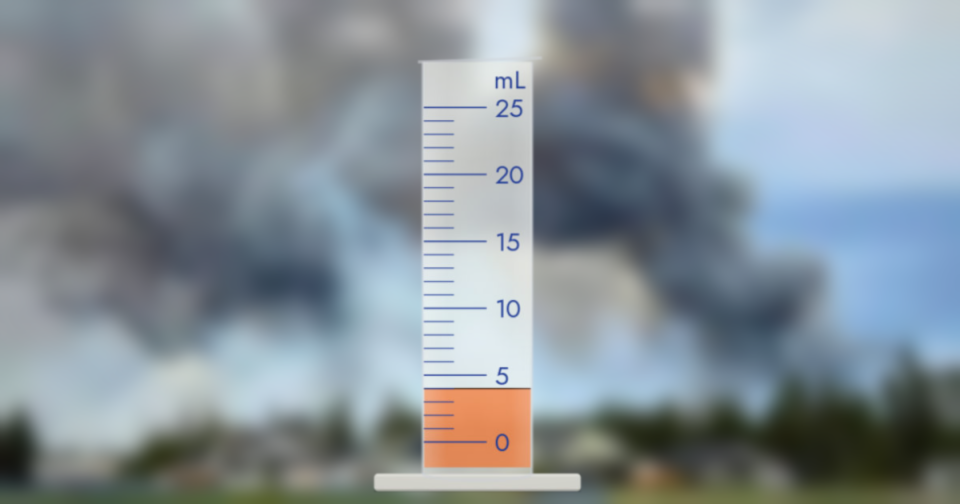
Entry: 4,mL
